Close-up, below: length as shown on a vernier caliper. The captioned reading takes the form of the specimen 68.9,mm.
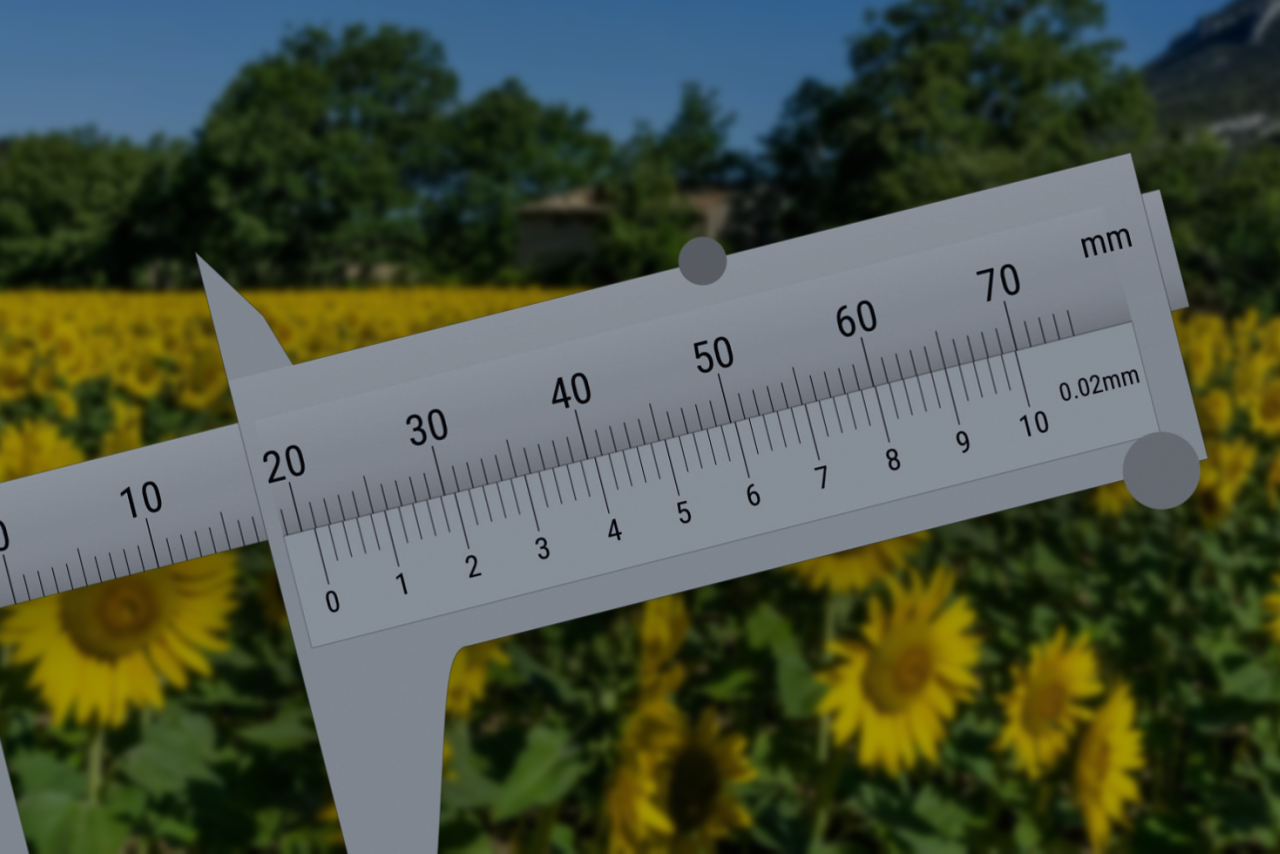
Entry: 20.9,mm
